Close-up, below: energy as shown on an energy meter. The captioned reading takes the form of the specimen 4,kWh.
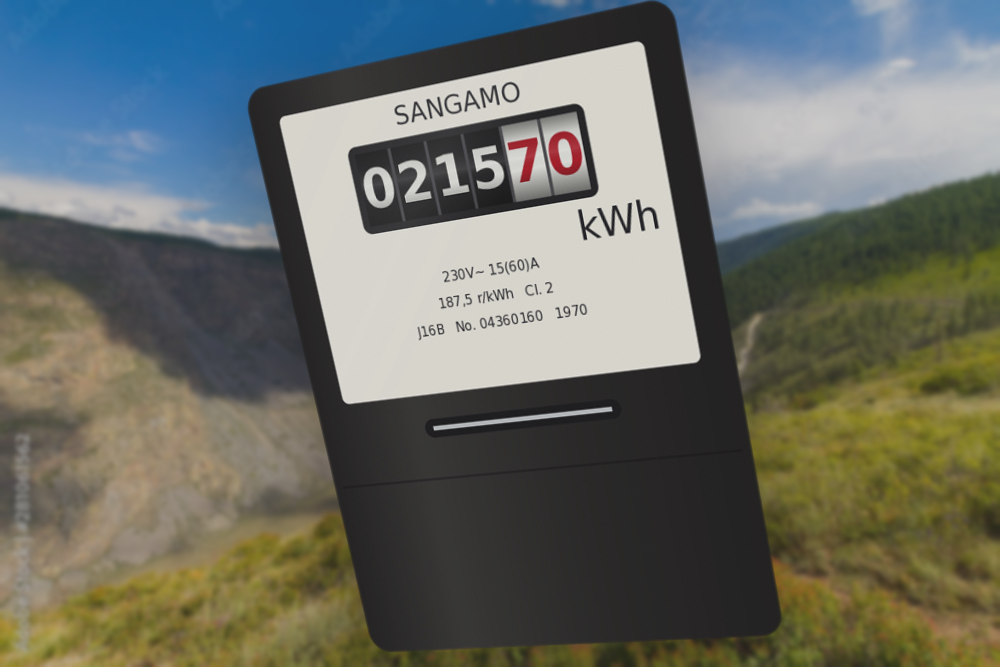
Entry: 215.70,kWh
